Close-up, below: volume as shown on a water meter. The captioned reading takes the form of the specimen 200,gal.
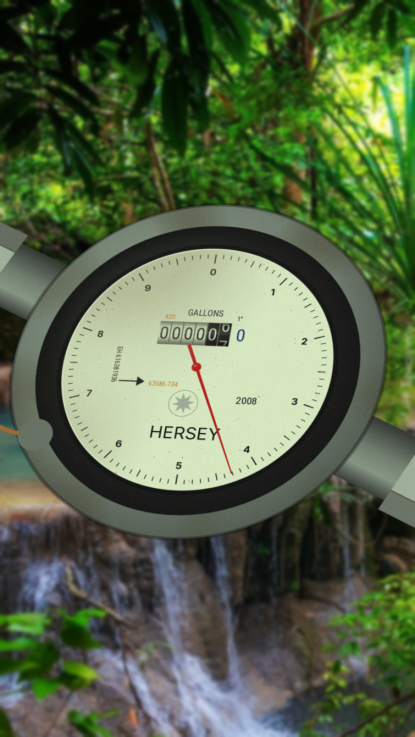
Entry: 64.3,gal
